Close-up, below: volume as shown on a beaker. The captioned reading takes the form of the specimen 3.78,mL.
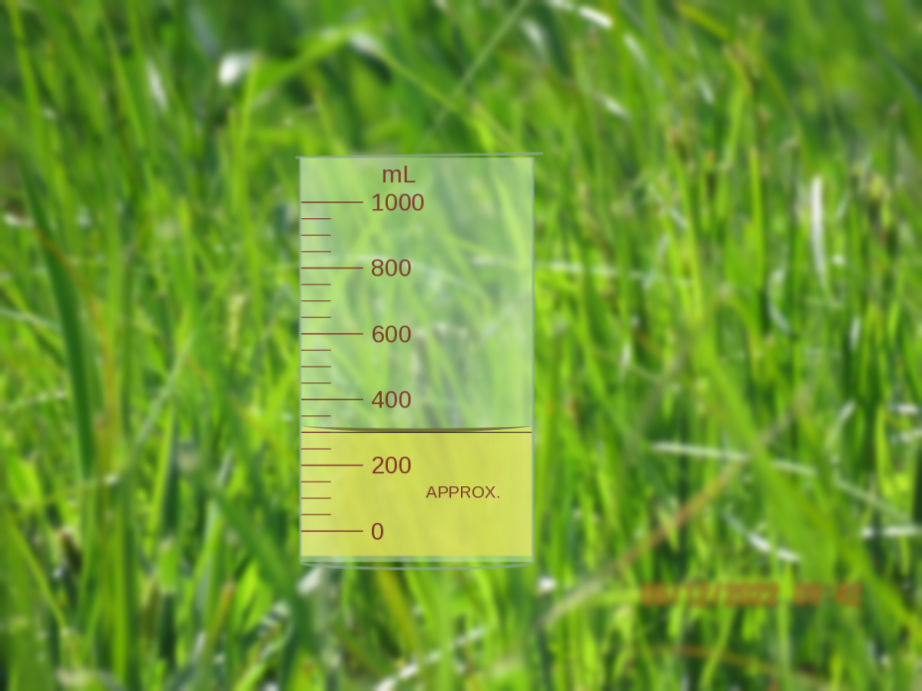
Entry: 300,mL
